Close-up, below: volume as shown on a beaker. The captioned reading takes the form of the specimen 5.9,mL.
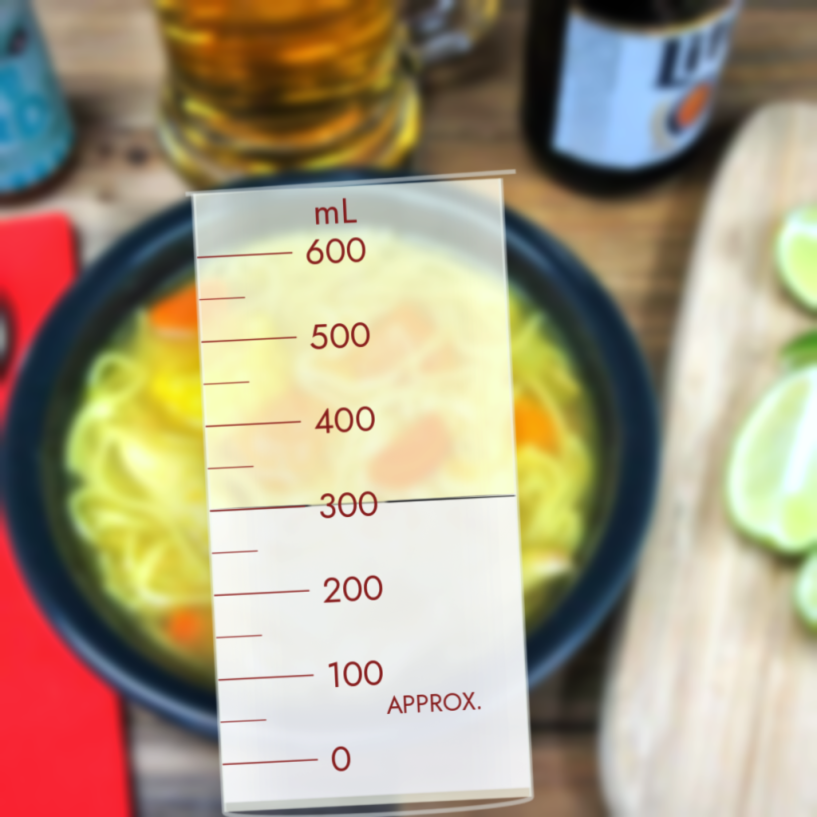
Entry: 300,mL
